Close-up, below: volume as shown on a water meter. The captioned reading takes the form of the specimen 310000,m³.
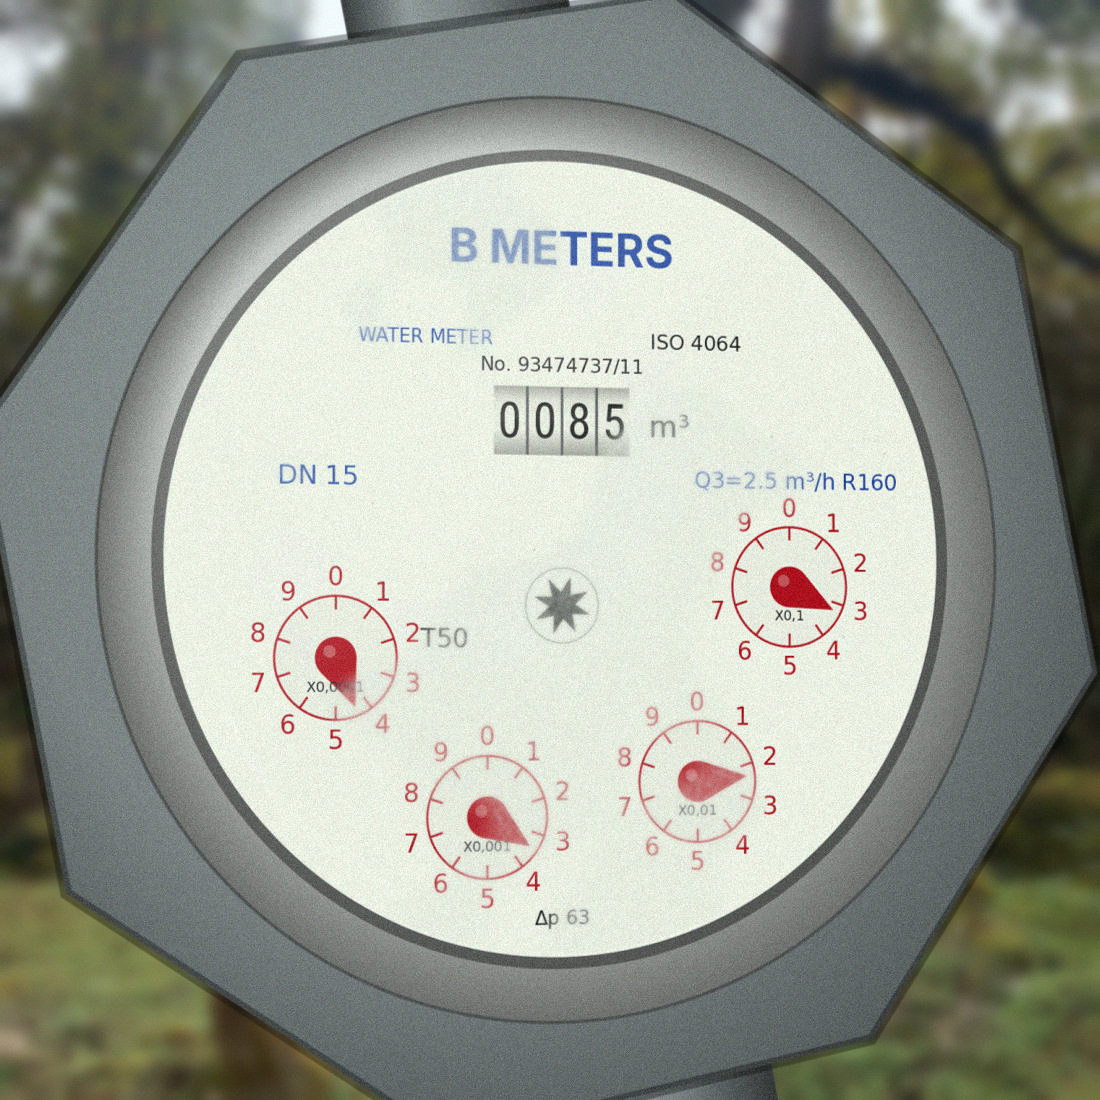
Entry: 85.3234,m³
